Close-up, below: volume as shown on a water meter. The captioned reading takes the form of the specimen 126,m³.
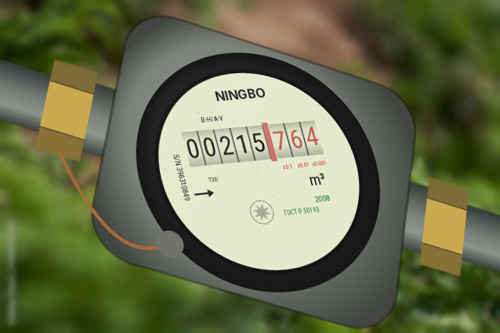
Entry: 215.764,m³
